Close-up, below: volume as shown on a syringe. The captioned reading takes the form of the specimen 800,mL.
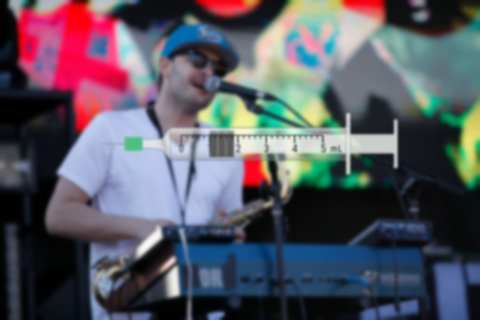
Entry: 1,mL
